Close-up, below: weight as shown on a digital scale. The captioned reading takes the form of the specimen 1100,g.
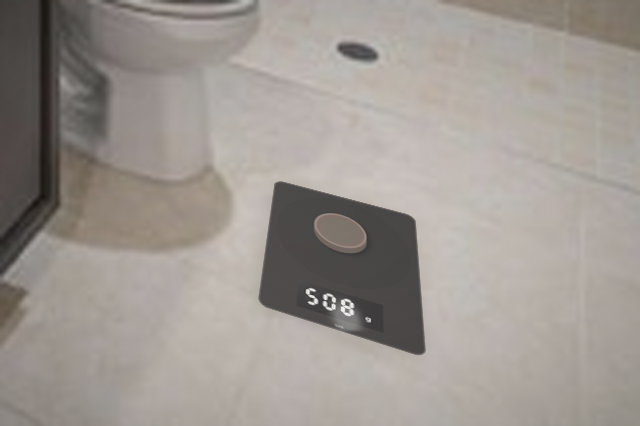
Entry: 508,g
